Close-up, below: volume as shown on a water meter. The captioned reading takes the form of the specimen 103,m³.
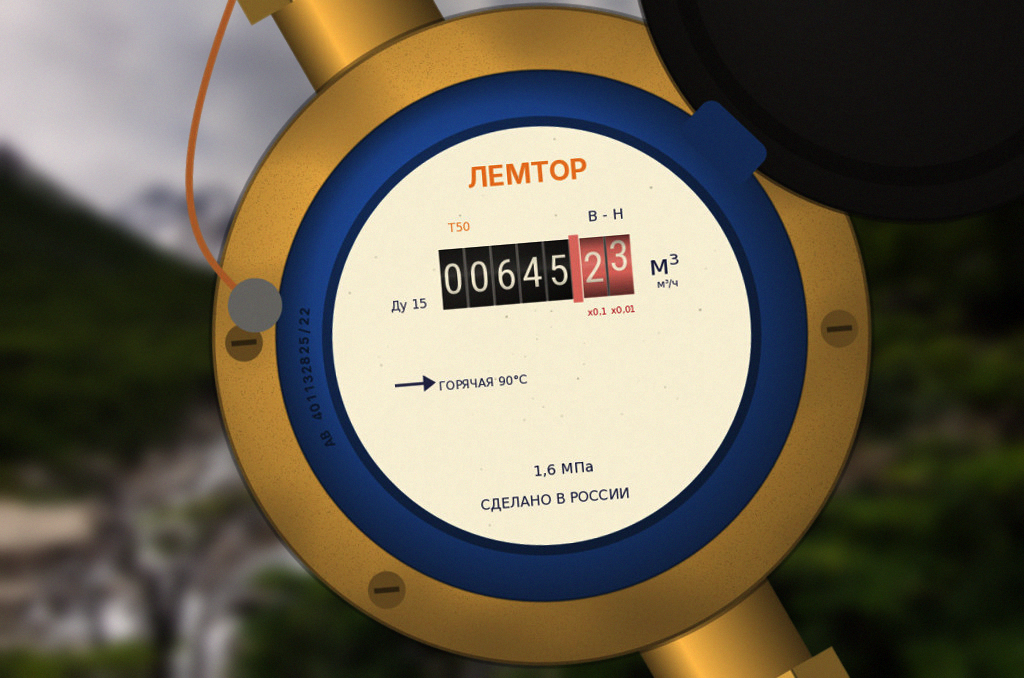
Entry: 645.23,m³
